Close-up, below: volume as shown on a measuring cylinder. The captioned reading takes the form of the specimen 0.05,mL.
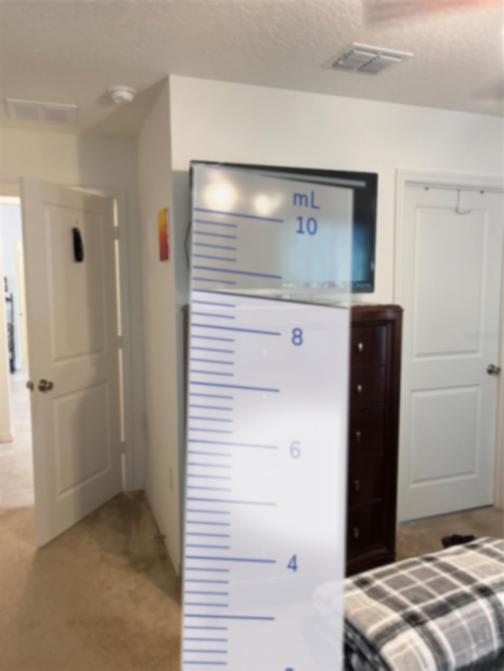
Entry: 8.6,mL
